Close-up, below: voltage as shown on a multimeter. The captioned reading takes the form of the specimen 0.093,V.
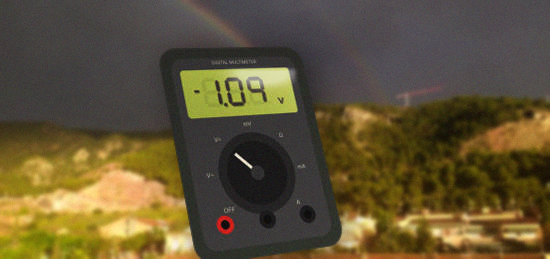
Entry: -1.09,V
